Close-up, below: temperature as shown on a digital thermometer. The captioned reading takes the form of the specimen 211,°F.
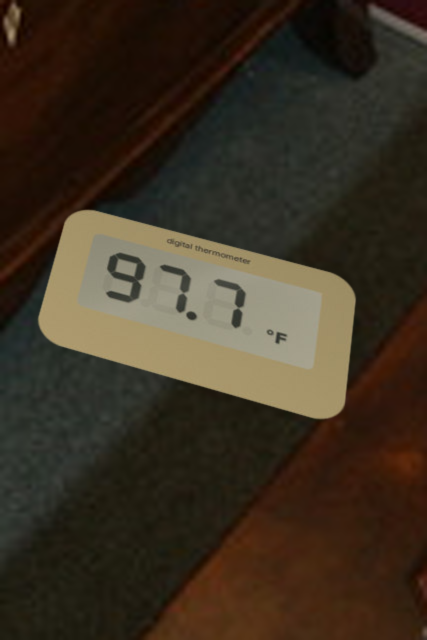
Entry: 97.7,°F
